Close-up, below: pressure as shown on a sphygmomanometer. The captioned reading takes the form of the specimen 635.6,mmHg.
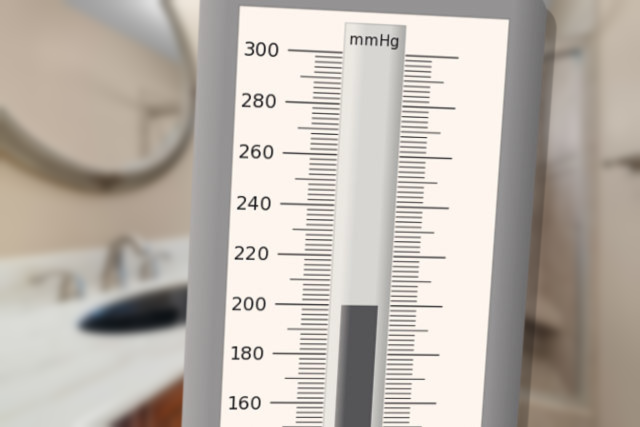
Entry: 200,mmHg
